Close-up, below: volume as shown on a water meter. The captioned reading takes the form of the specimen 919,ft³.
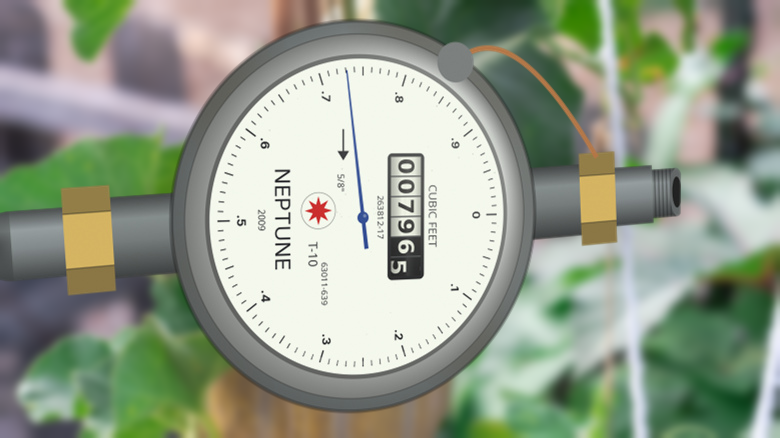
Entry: 7964.73,ft³
